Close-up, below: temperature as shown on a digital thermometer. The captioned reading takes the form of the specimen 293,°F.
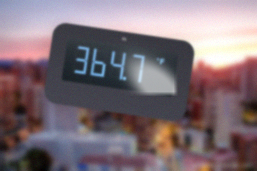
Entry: 364.7,°F
